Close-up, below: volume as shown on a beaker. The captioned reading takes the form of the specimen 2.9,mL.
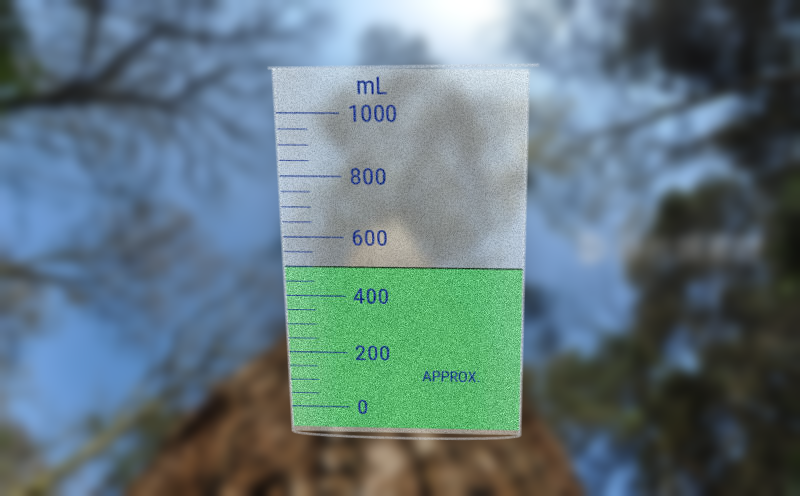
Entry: 500,mL
